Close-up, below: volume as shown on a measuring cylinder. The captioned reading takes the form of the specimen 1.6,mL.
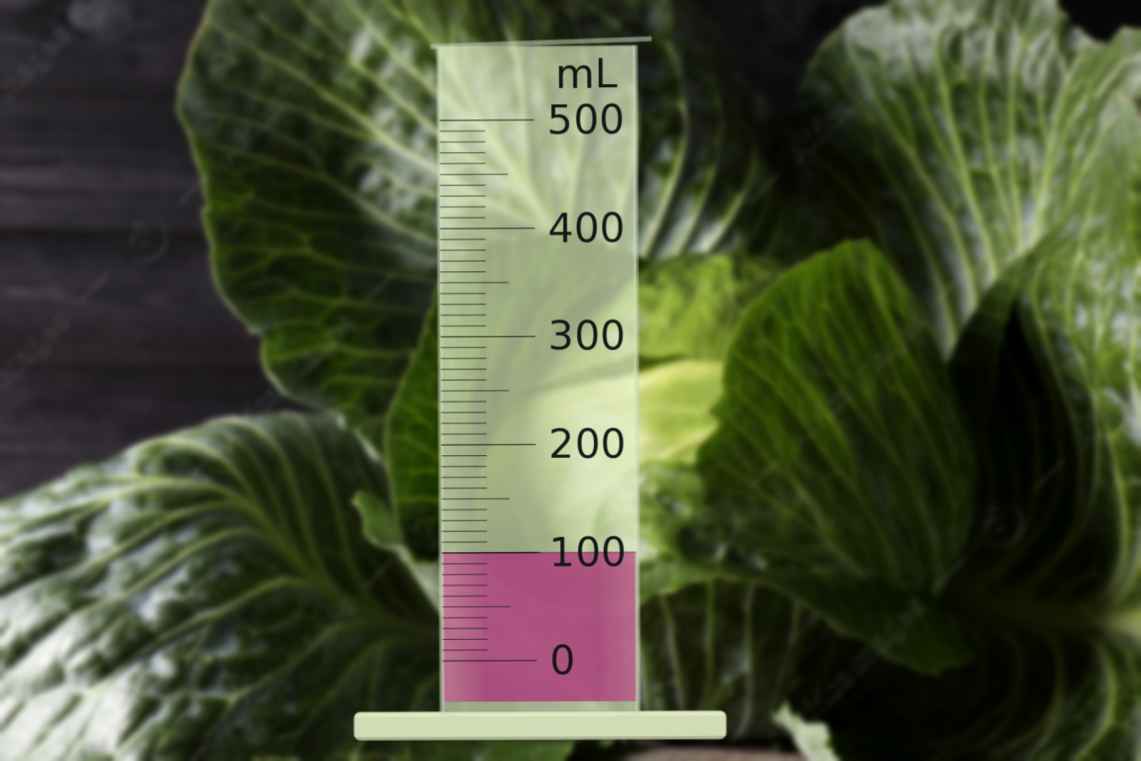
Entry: 100,mL
